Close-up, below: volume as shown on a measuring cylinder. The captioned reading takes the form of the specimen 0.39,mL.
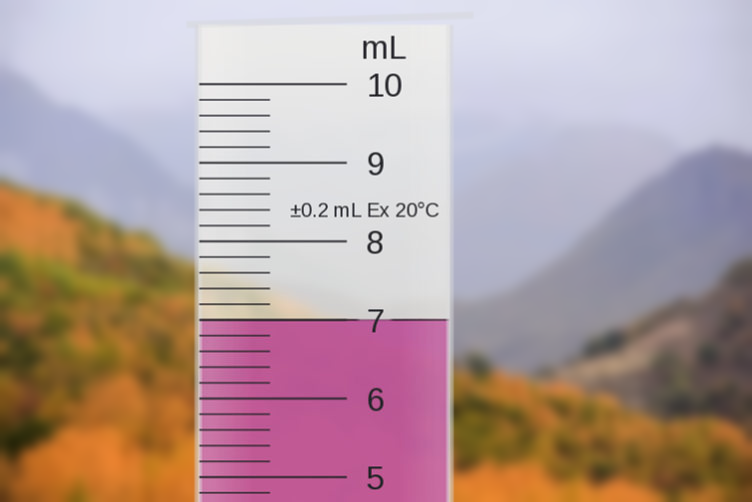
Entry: 7,mL
